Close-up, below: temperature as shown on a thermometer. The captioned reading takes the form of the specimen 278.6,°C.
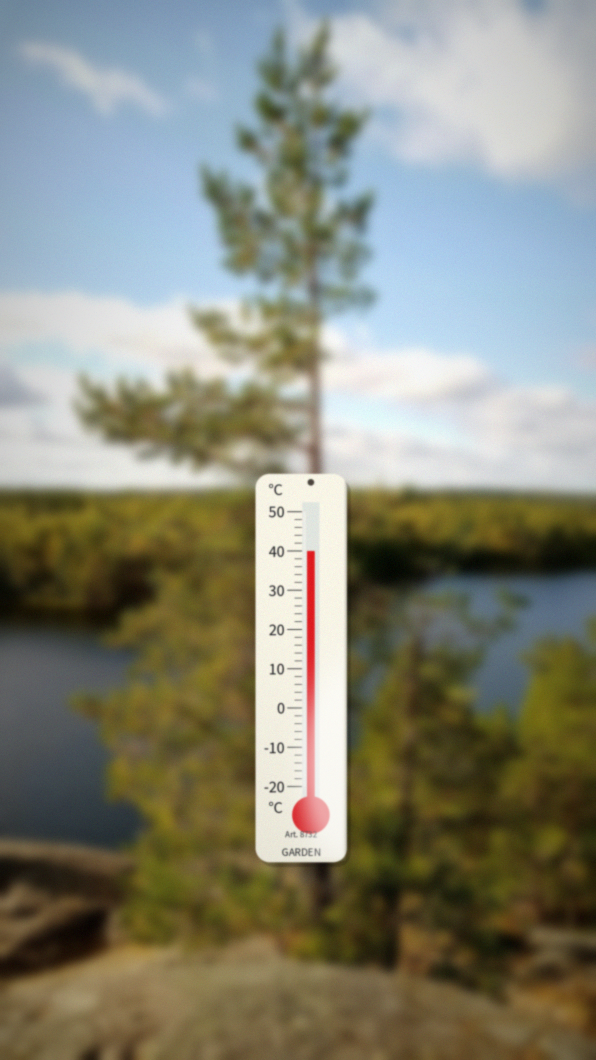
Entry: 40,°C
